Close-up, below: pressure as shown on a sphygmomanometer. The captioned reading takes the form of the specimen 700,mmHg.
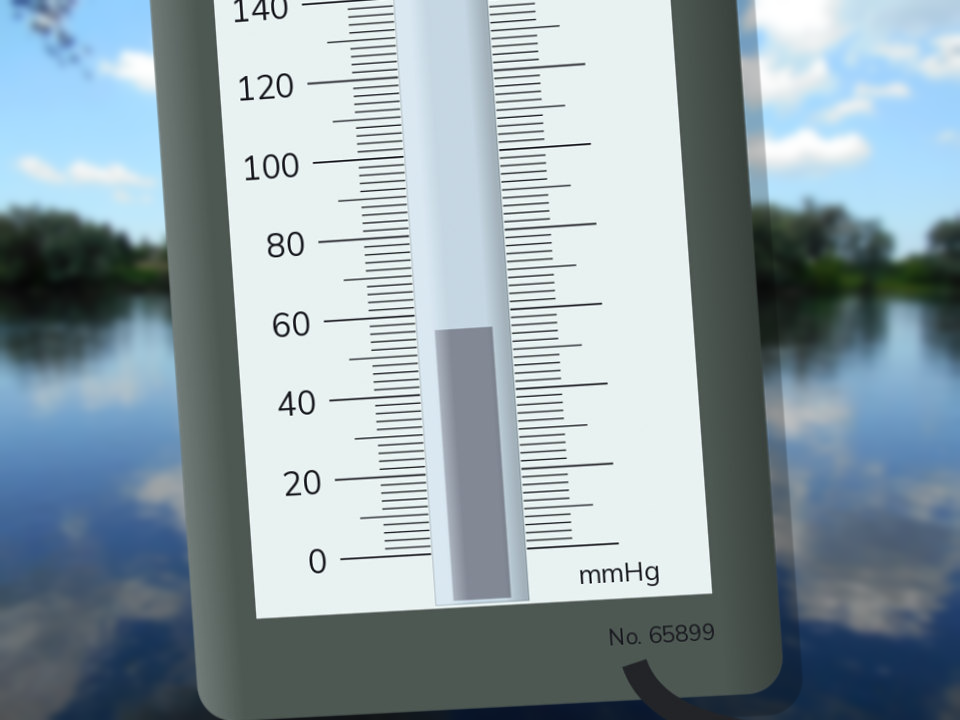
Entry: 56,mmHg
